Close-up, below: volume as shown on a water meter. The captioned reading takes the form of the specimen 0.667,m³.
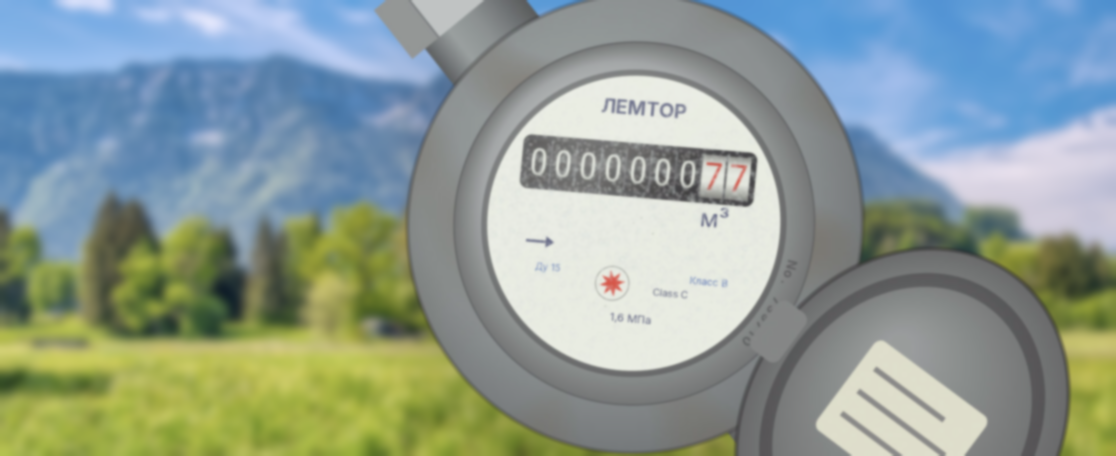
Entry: 0.77,m³
